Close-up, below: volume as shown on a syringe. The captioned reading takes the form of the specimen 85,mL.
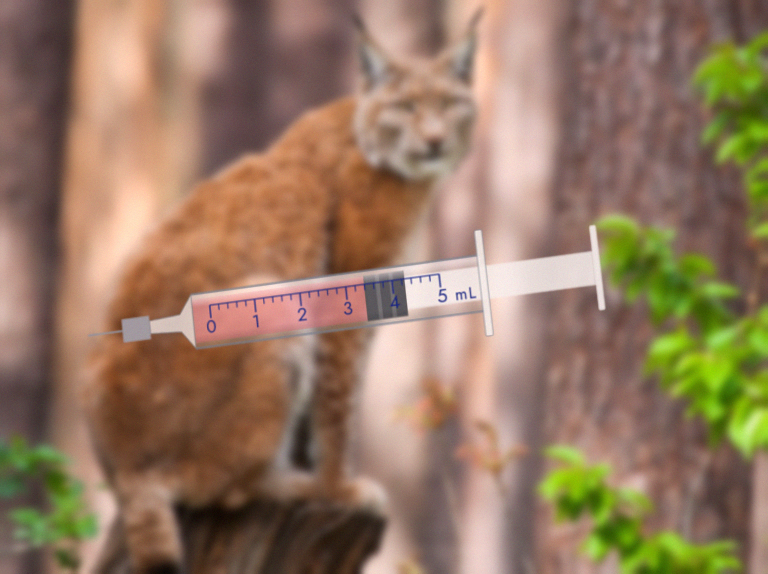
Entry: 3.4,mL
